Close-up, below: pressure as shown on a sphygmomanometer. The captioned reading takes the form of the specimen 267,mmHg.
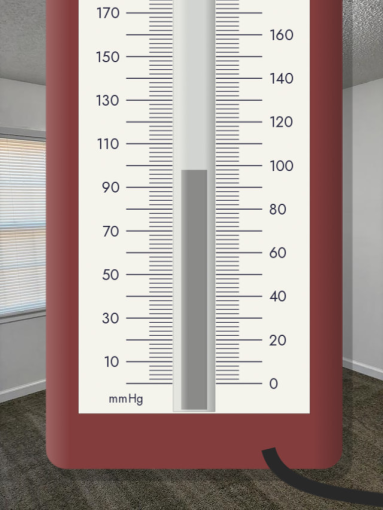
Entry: 98,mmHg
